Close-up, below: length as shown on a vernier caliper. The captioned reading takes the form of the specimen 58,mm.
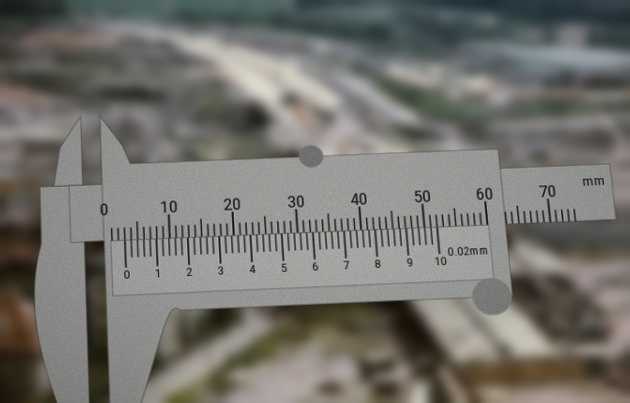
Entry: 3.0,mm
